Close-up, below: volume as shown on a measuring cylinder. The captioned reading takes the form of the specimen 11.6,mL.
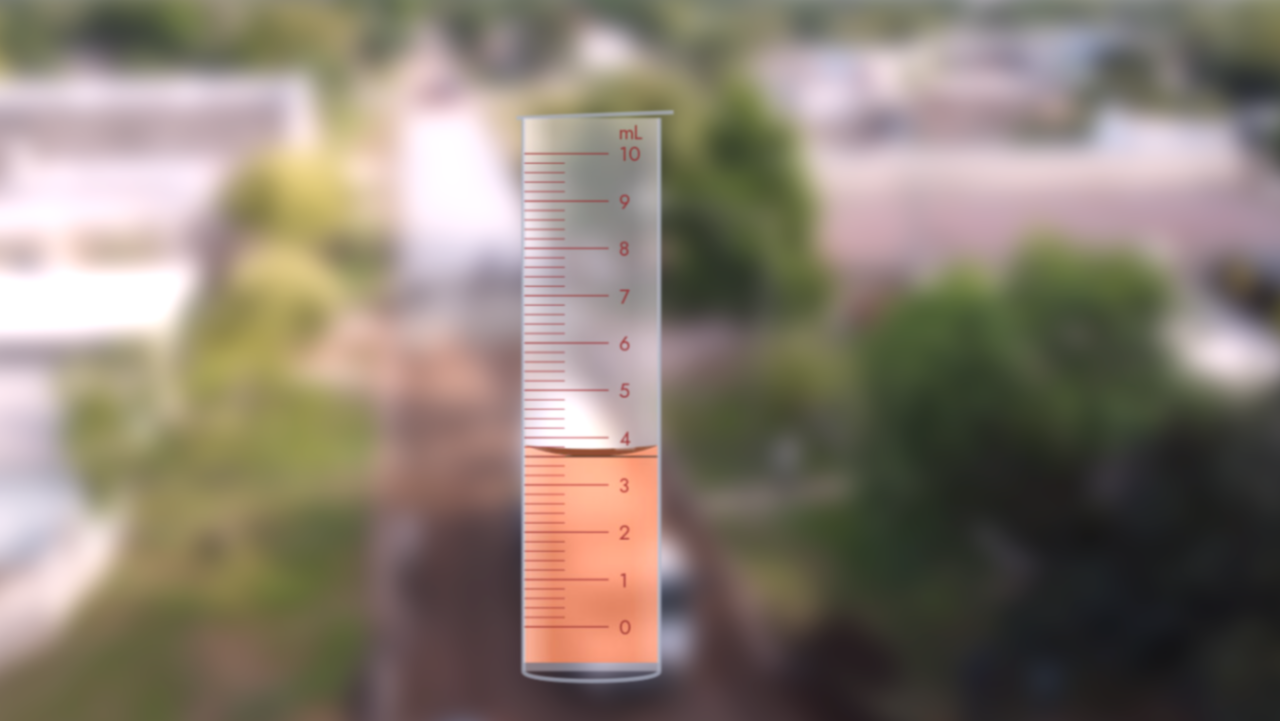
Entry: 3.6,mL
